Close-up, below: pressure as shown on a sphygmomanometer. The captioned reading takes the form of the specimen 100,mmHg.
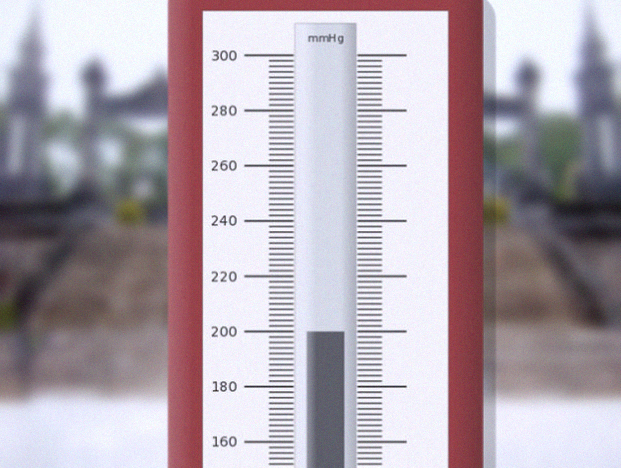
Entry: 200,mmHg
